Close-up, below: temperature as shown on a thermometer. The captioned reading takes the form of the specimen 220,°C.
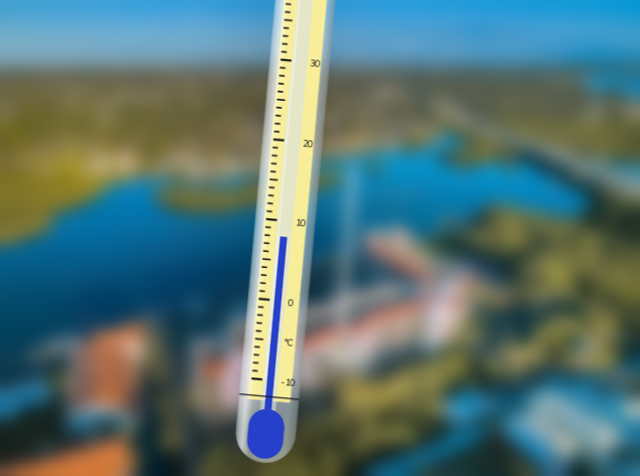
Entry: 8,°C
